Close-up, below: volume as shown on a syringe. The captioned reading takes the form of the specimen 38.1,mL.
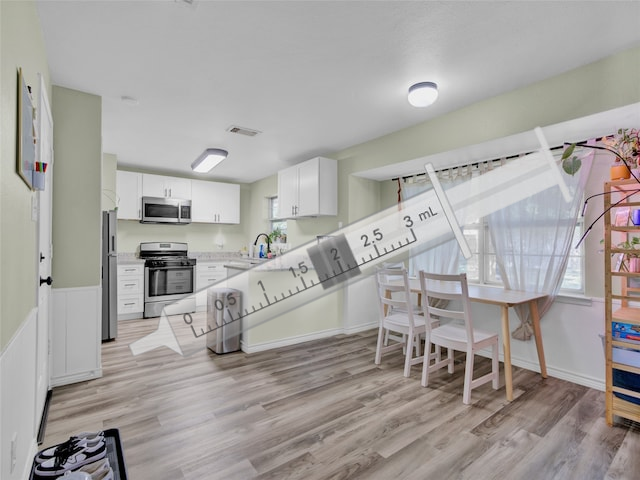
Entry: 1.7,mL
